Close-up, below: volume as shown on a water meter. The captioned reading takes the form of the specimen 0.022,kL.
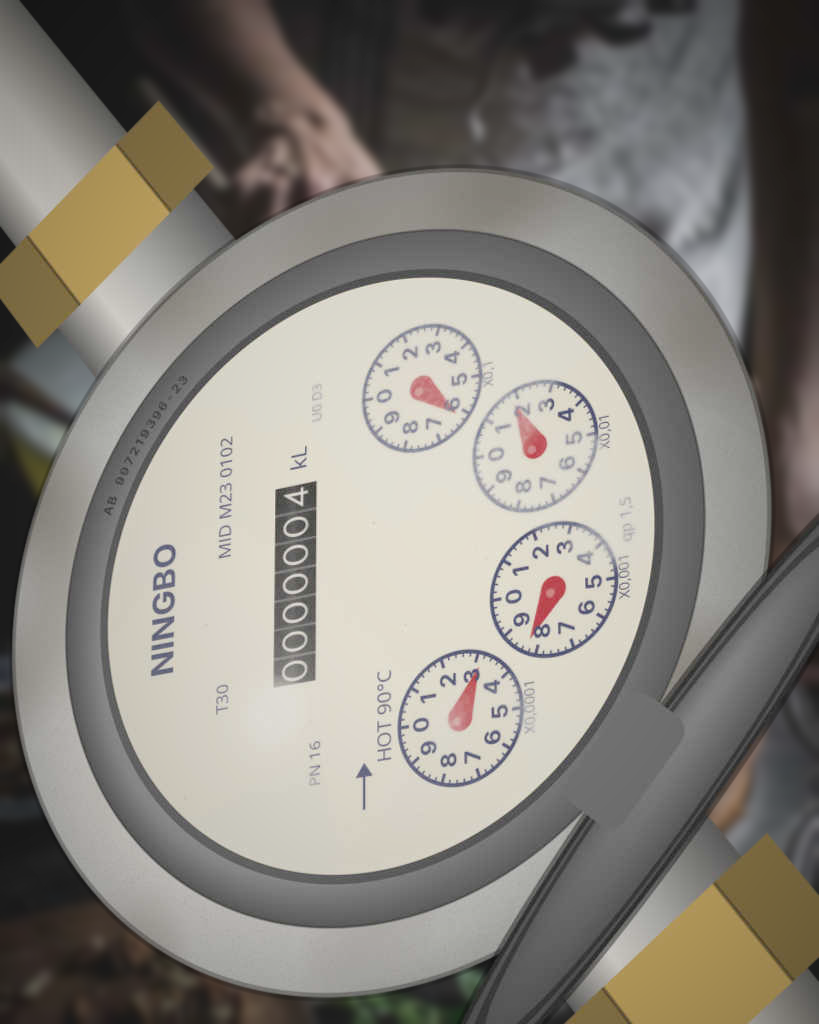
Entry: 4.6183,kL
